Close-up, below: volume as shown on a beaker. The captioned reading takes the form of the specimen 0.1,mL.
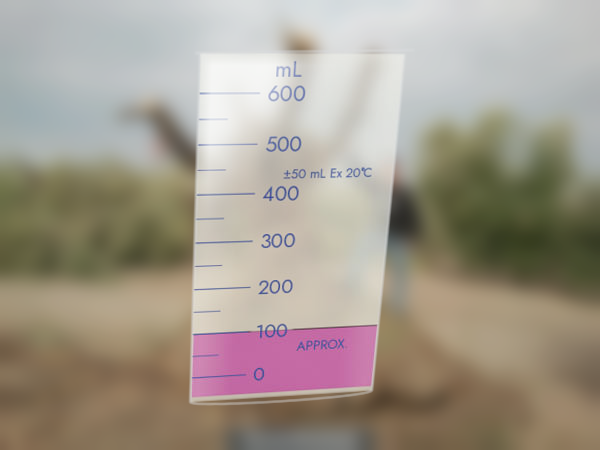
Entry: 100,mL
